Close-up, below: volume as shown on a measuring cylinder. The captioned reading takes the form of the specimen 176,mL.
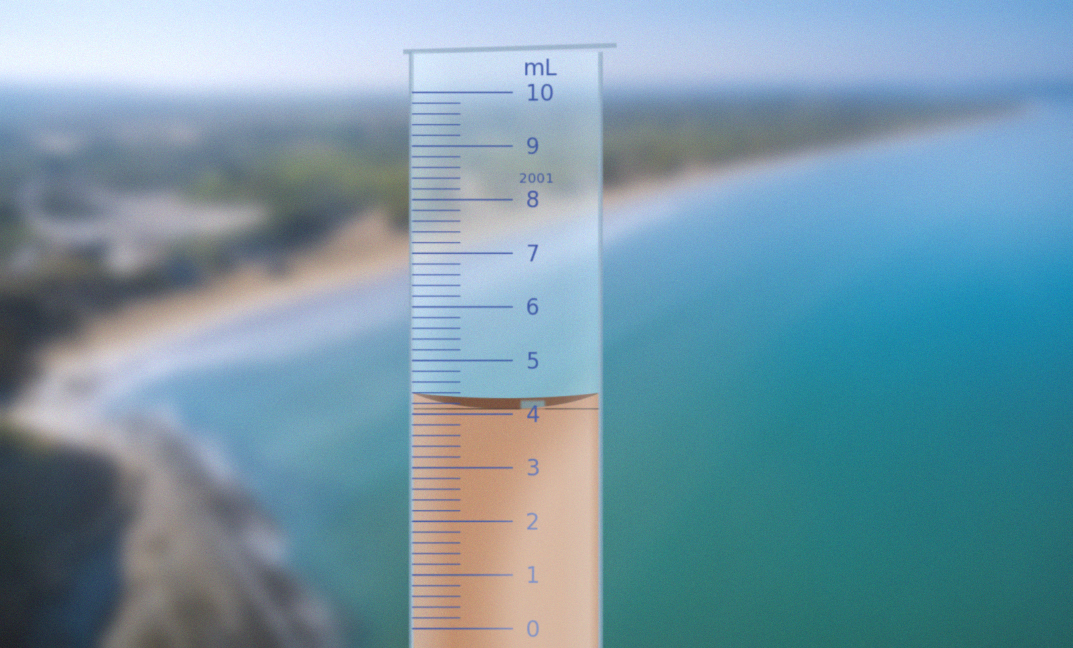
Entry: 4.1,mL
